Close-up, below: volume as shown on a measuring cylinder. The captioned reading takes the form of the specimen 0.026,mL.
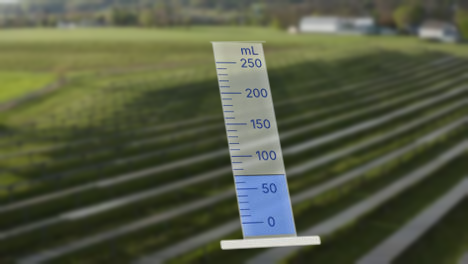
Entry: 70,mL
